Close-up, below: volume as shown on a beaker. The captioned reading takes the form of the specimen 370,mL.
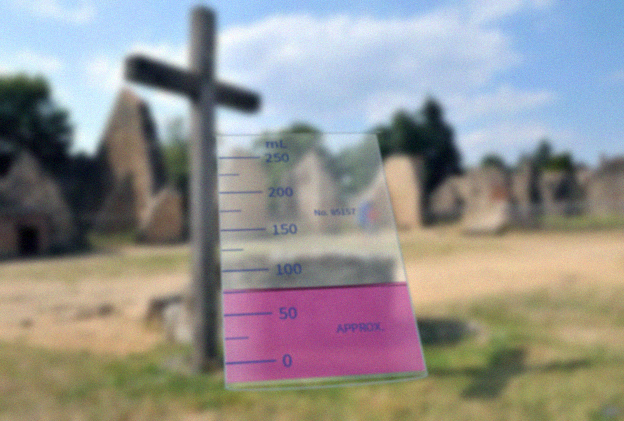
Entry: 75,mL
